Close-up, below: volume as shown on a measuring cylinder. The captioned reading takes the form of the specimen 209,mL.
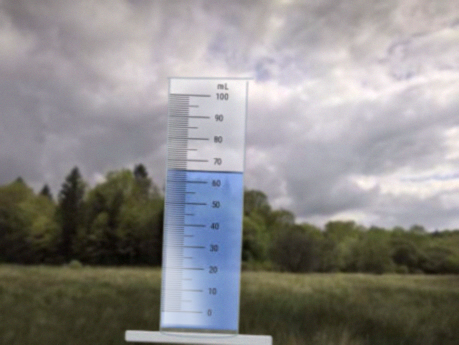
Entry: 65,mL
